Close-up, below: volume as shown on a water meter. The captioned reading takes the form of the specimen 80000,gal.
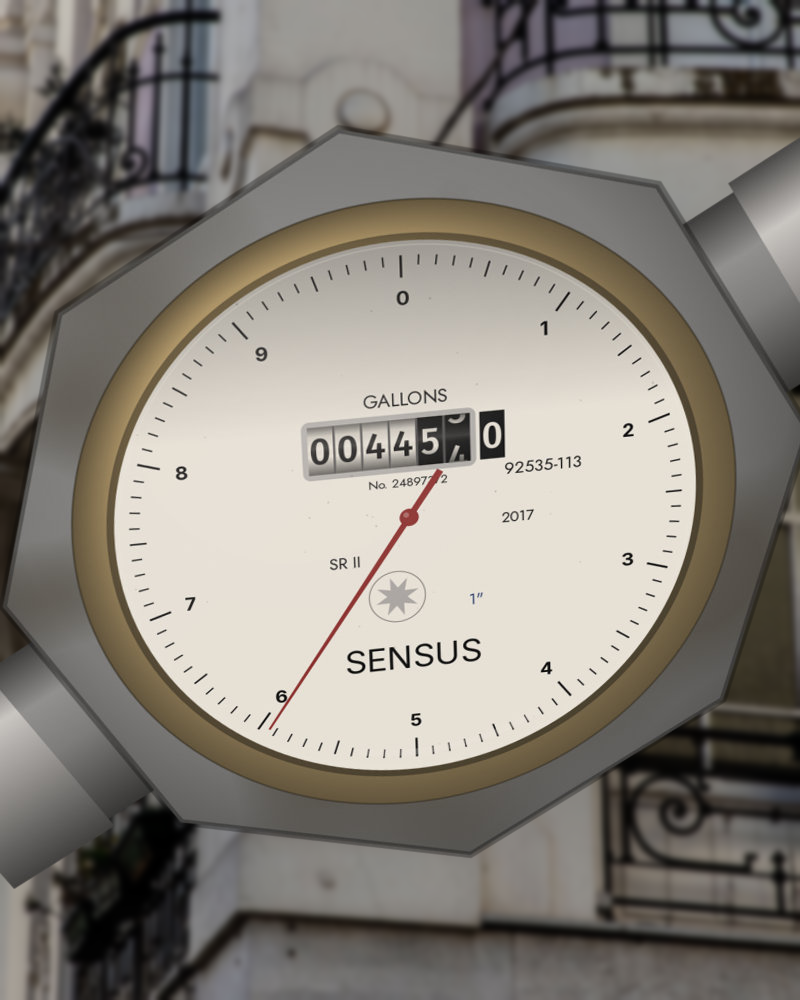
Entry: 44535.9,gal
